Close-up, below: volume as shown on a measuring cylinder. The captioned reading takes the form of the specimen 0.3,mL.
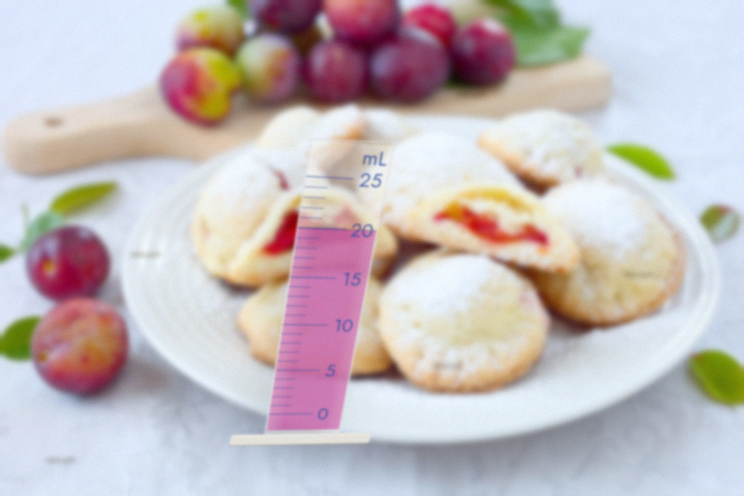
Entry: 20,mL
